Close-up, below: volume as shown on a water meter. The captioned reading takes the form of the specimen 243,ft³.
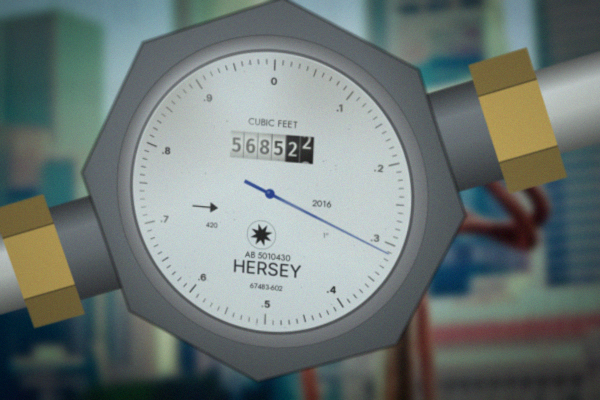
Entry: 568522.31,ft³
